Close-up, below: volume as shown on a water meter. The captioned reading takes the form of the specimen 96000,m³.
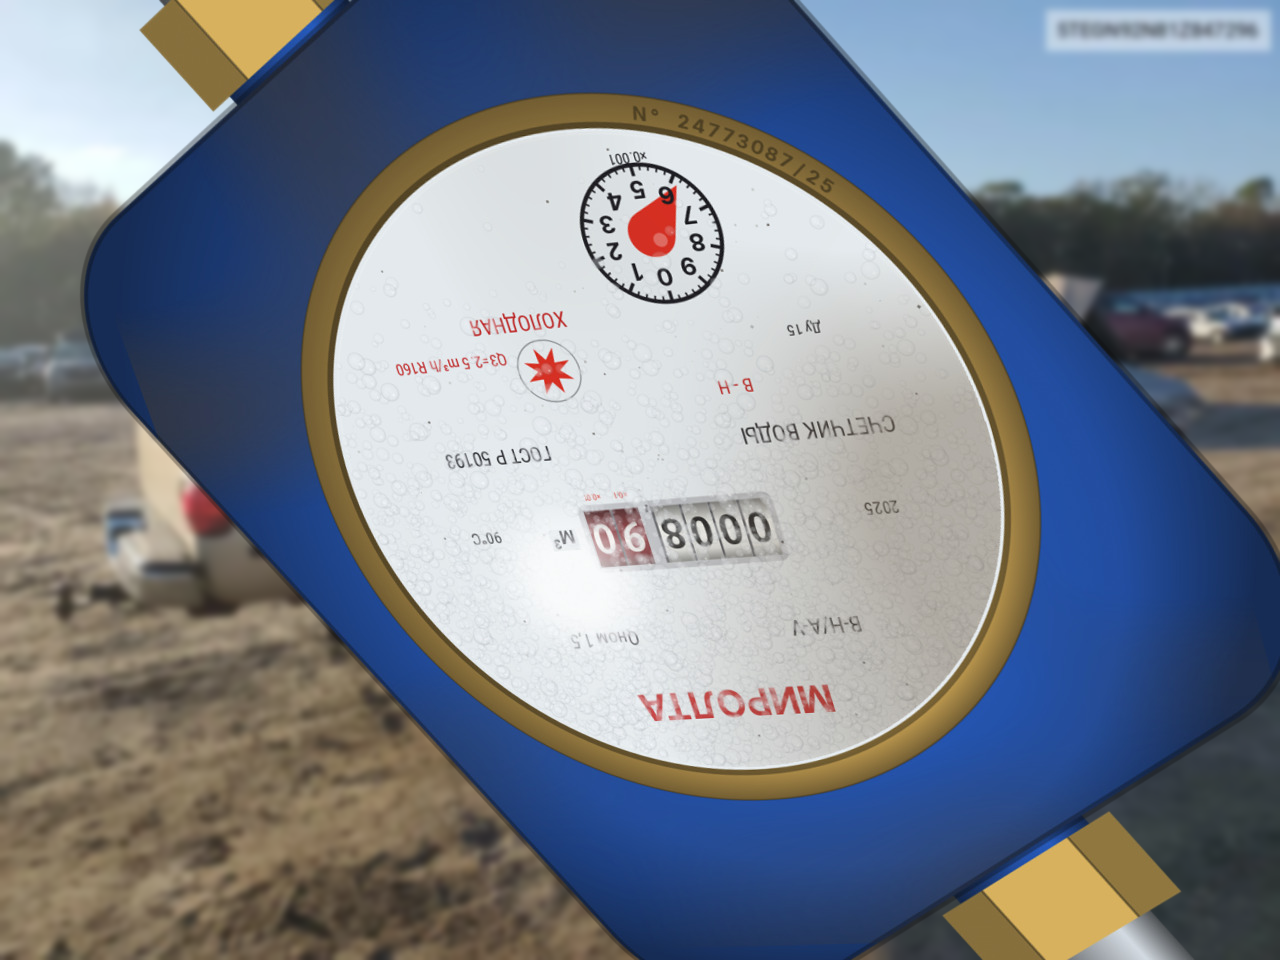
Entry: 8.906,m³
